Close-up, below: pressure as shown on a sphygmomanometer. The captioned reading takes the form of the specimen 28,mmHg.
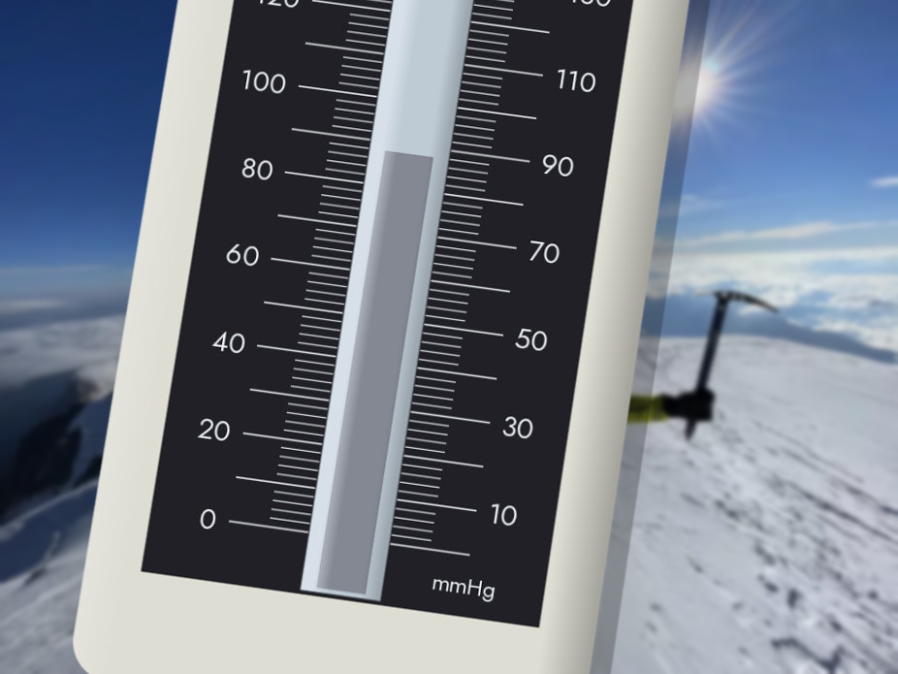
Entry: 88,mmHg
